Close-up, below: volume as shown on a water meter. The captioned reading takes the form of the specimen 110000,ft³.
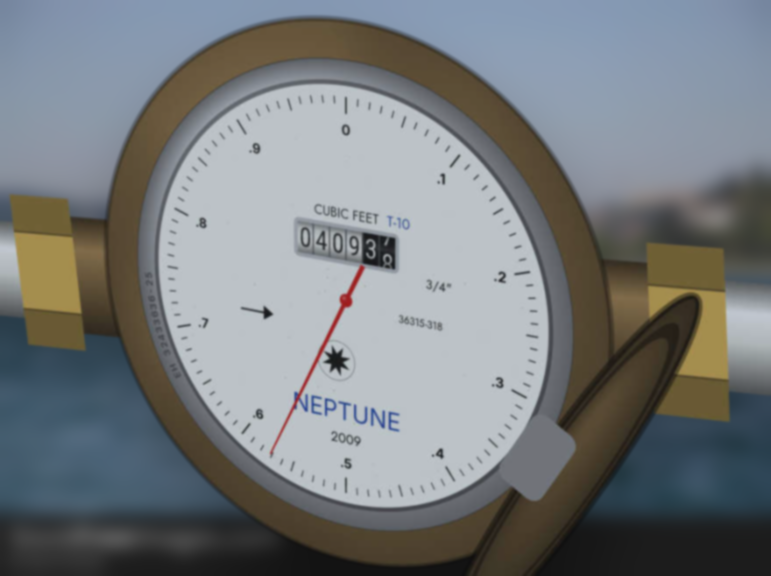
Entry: 40937.57,ft³
